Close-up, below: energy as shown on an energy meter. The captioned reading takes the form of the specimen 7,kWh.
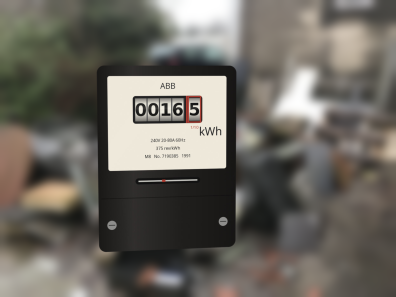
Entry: 16.5,kWh
